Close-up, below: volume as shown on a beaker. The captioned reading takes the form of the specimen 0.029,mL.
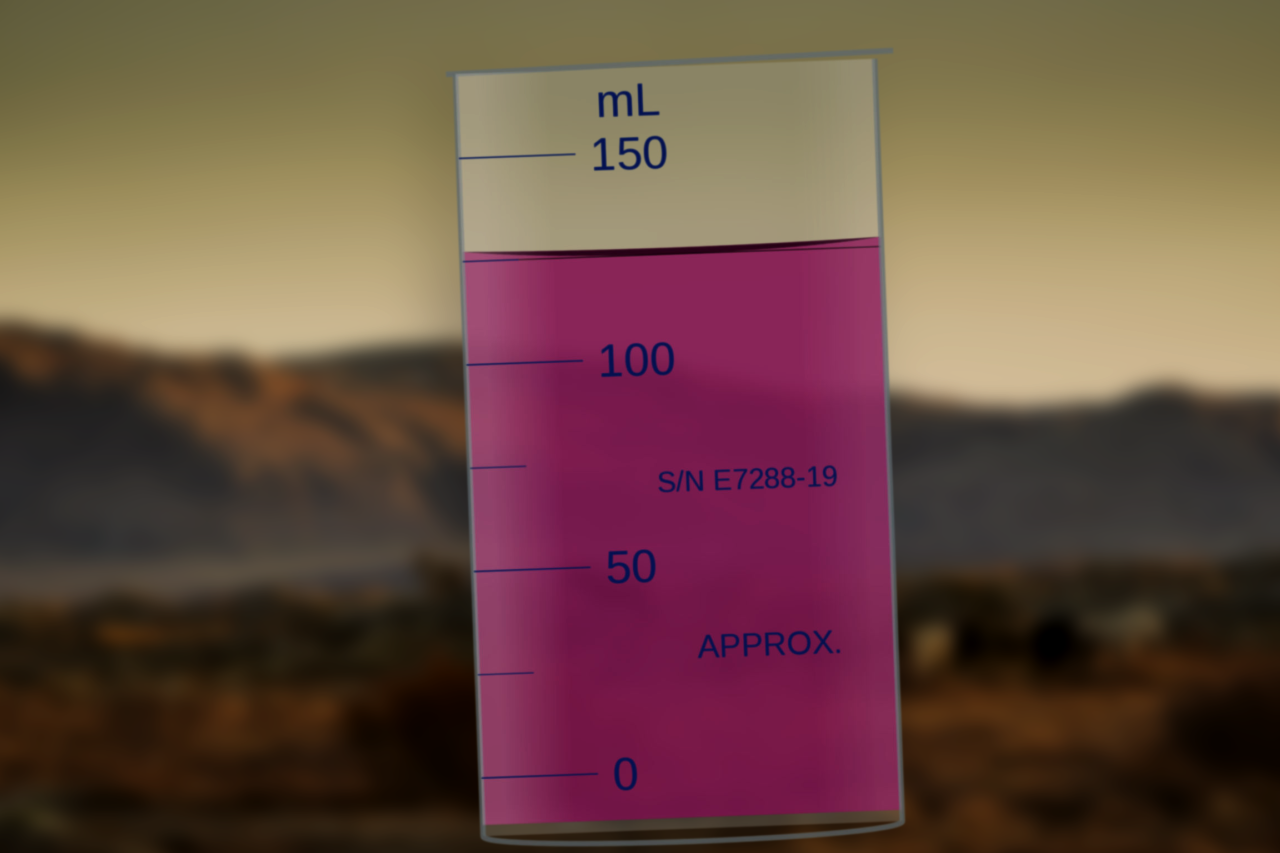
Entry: 125,mL
